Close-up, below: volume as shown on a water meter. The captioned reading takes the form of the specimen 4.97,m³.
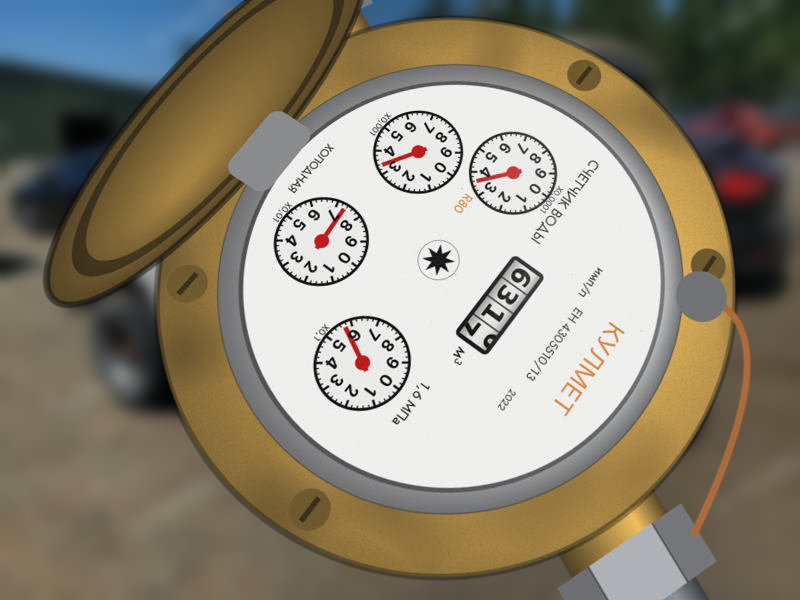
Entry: 6316.5733,m³
